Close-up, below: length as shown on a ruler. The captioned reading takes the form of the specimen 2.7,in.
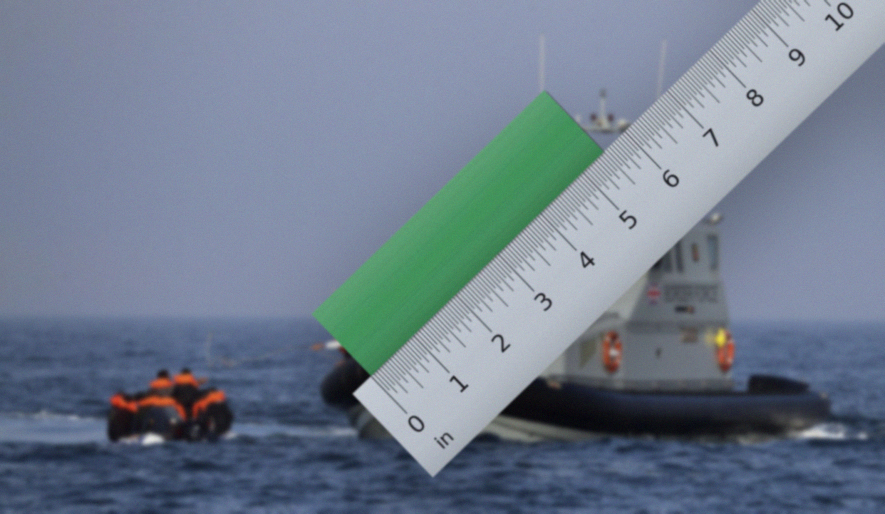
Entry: 5.5,in
